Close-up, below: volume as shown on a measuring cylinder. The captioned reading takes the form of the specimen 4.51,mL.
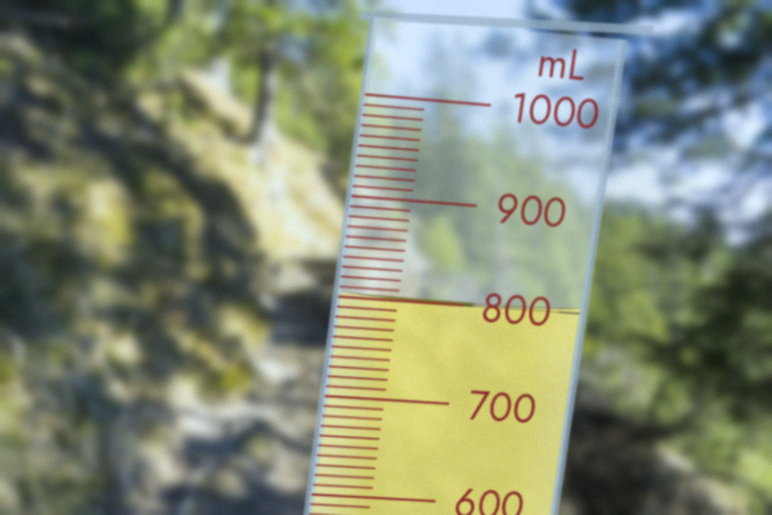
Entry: 800,mL
